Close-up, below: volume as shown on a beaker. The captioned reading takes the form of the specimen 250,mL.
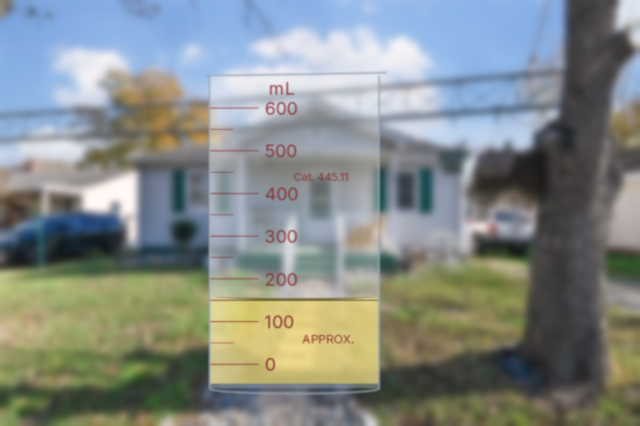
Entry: 150,mL
